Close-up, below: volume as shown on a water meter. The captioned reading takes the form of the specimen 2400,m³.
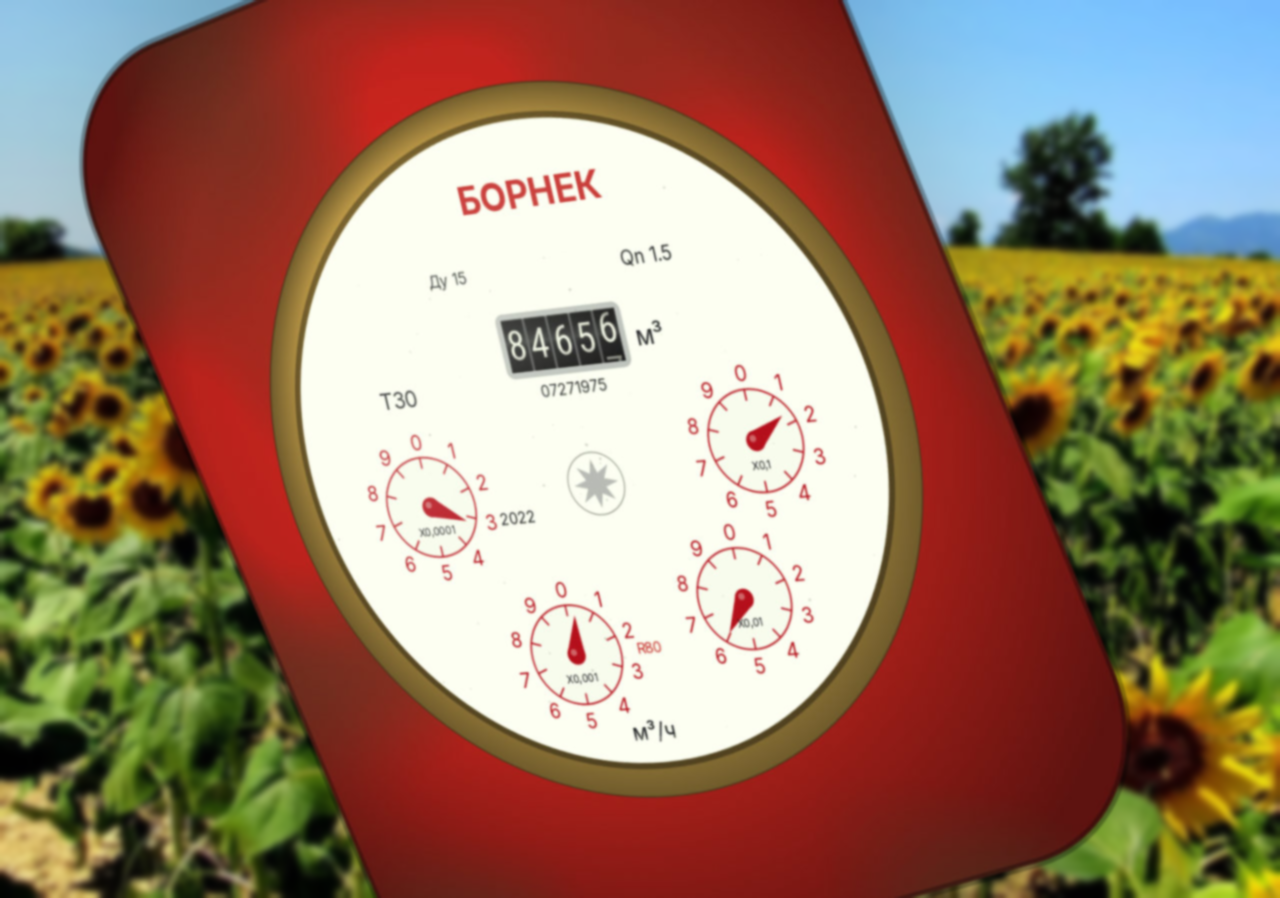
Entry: 84656.1603,m³
